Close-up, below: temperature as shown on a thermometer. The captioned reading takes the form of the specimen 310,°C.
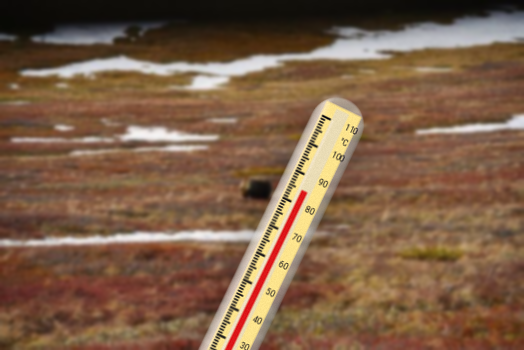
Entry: 85,°C
